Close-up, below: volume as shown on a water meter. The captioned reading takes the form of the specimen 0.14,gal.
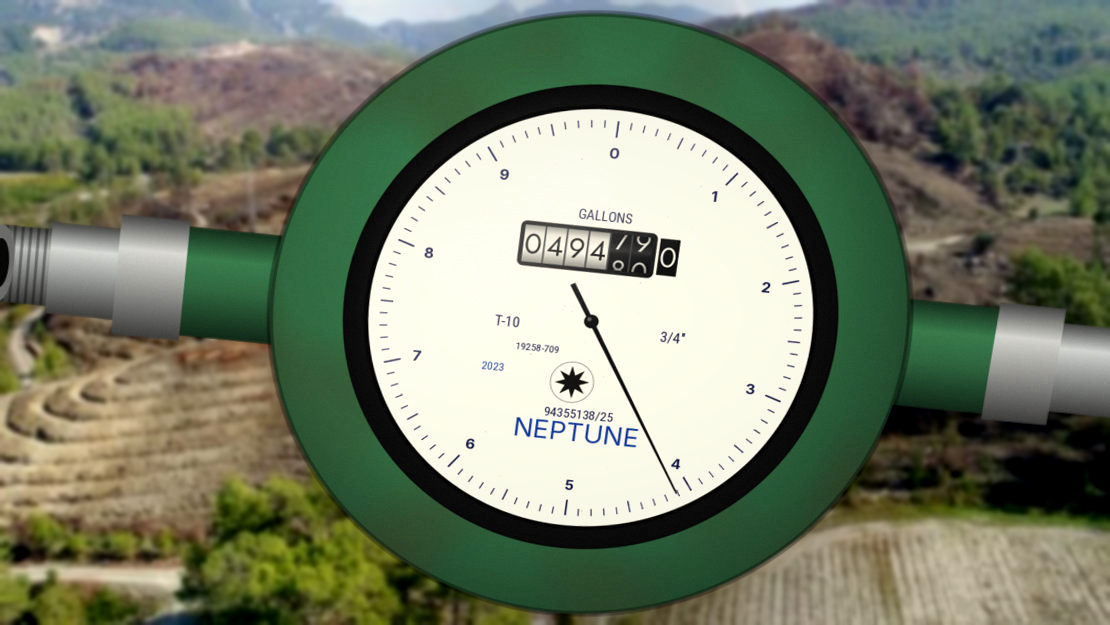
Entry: 494794.1,gal
